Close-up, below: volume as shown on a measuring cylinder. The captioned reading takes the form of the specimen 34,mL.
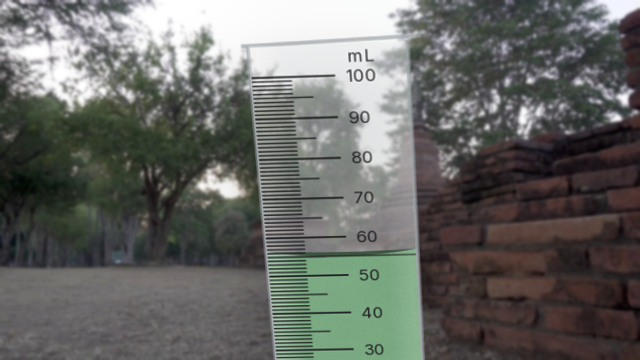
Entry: 55,mL
